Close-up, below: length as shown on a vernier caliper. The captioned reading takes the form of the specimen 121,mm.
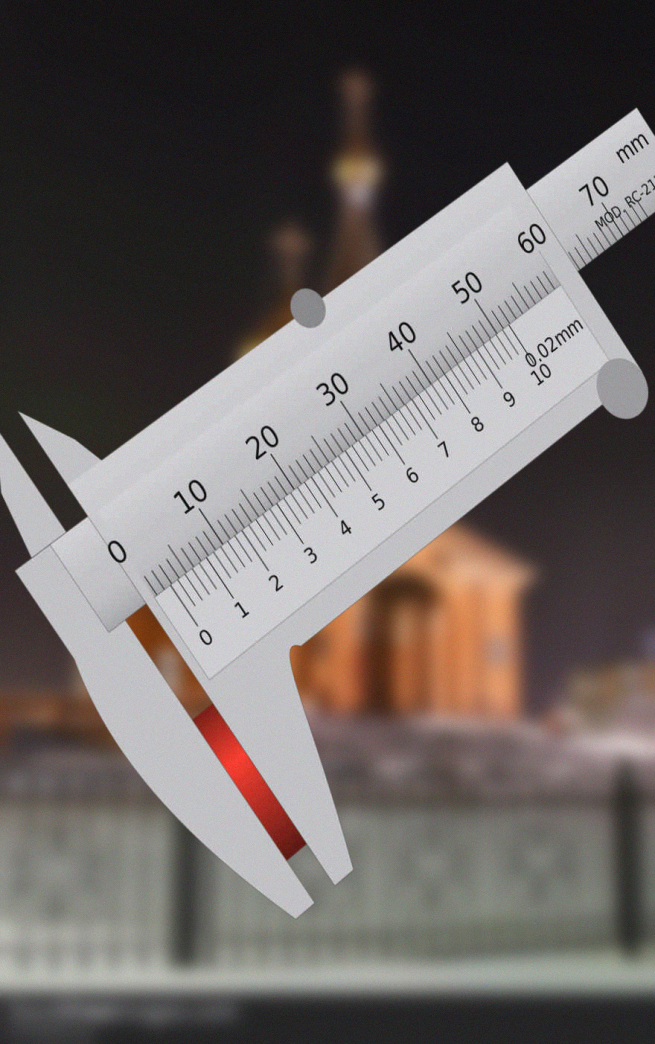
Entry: 2.8,mm
